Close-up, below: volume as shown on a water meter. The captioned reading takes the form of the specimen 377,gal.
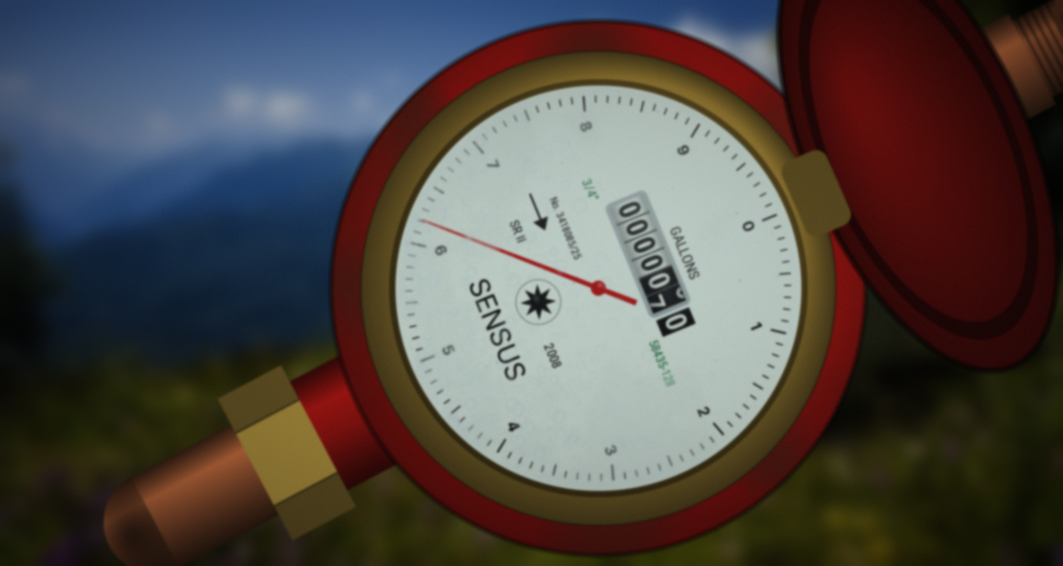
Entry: 66.2,gal
